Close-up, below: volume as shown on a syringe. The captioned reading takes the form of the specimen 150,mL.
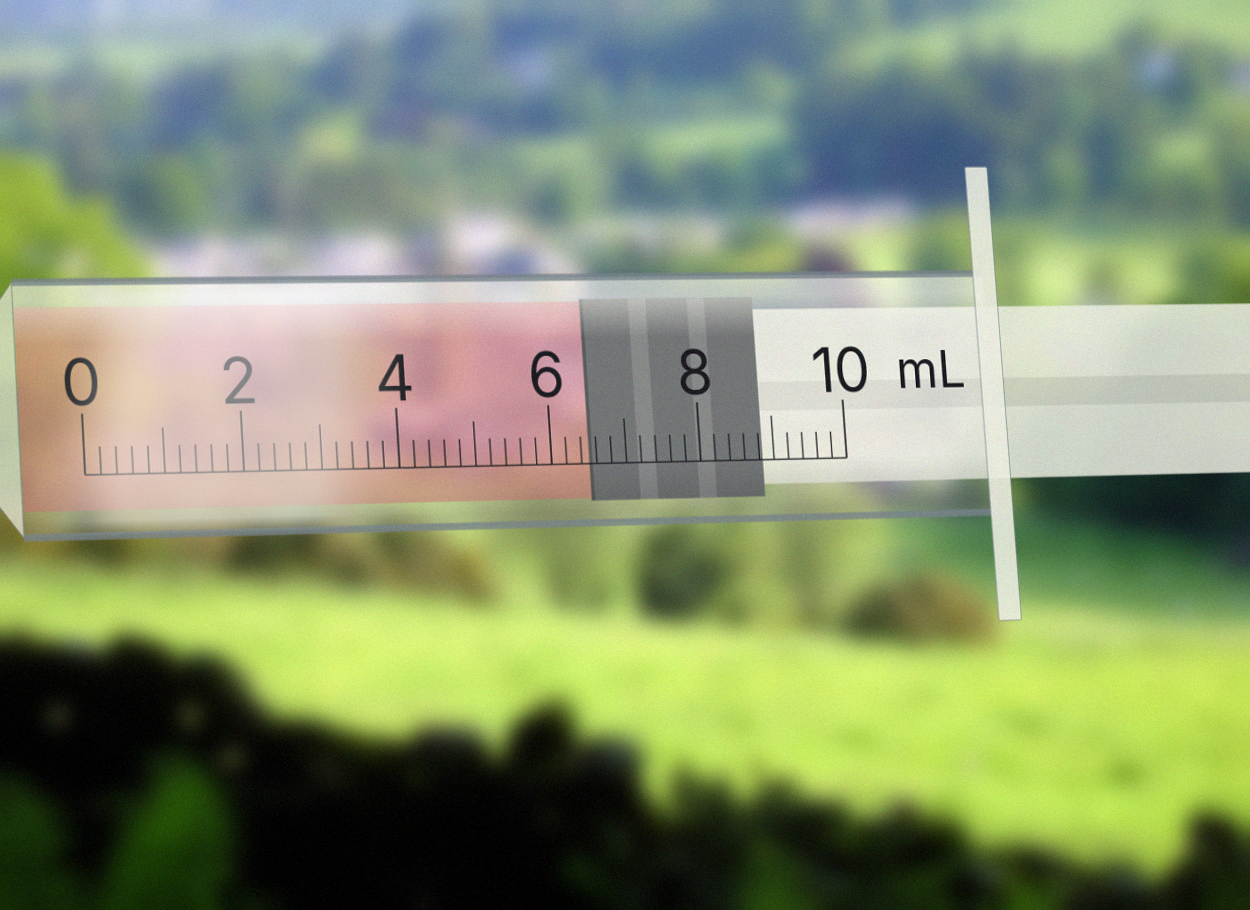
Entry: 6.5,mL
